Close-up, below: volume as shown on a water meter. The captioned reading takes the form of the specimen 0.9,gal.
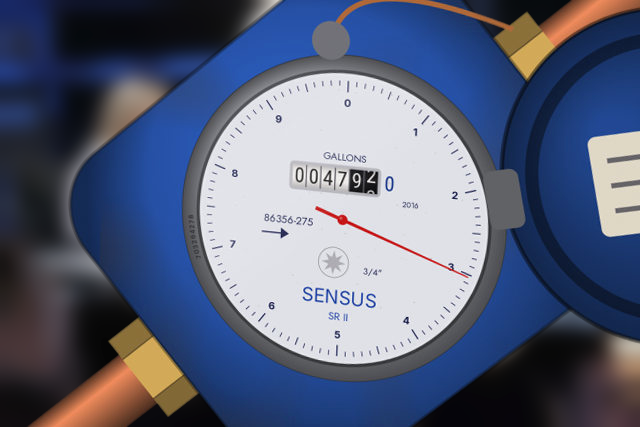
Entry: 47923.0,gal
